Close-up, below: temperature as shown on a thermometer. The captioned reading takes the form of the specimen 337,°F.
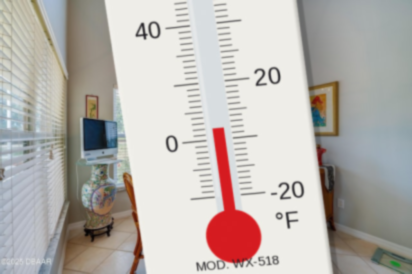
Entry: 4,°F
